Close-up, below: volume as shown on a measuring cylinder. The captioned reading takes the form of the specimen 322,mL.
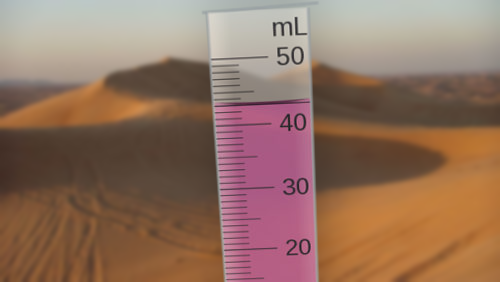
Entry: 43,mL
